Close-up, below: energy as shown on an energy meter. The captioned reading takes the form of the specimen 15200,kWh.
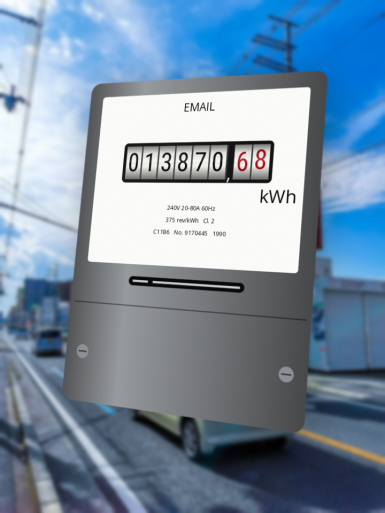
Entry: 13870.68,kWh
